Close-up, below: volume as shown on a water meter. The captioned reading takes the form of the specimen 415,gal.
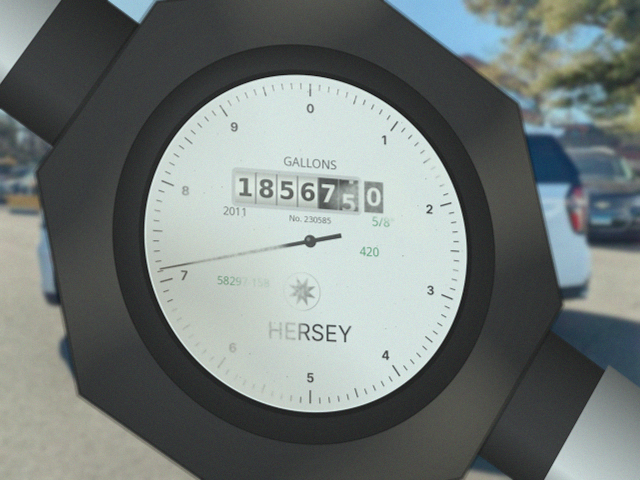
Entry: 1856747.1,gal
